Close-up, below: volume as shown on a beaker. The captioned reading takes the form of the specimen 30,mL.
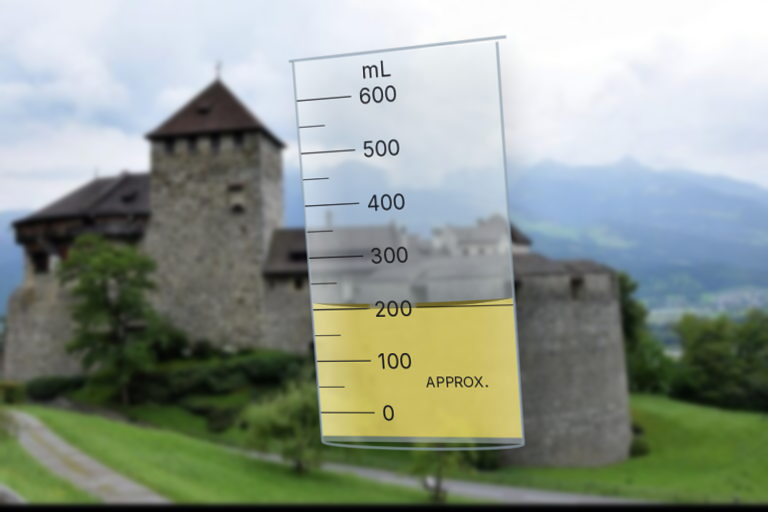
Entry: 200,mL
